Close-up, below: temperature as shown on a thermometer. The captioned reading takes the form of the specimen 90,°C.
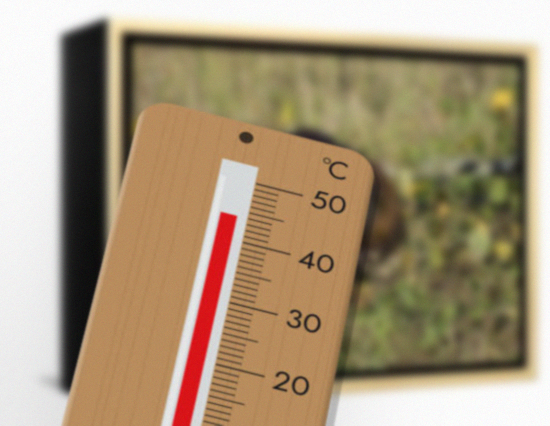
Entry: 44,°C
